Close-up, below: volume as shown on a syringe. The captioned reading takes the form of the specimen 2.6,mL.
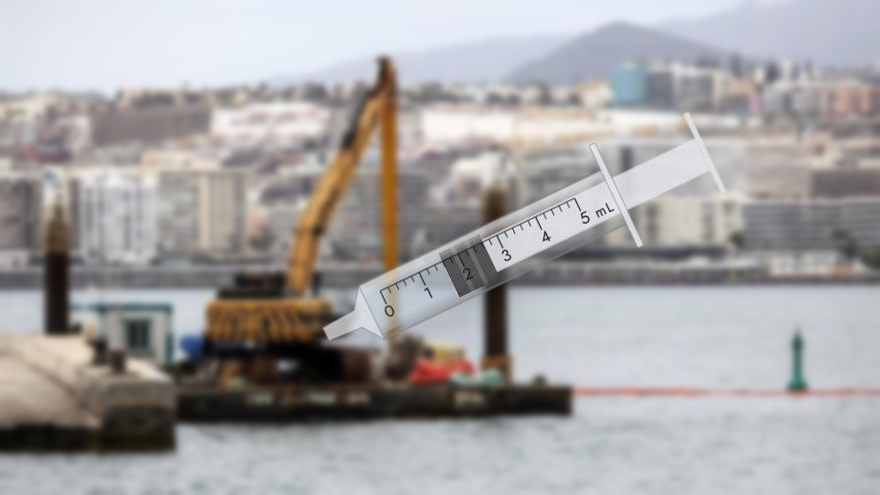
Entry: 1.6,mL
